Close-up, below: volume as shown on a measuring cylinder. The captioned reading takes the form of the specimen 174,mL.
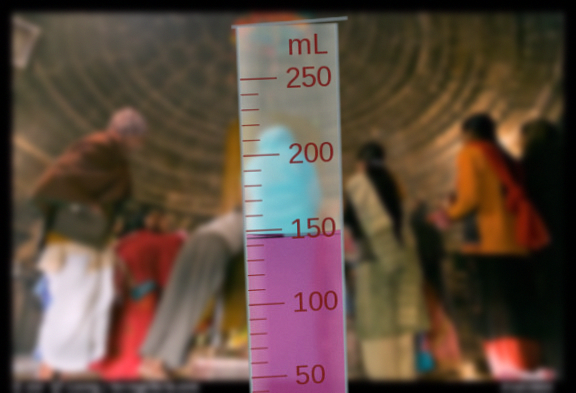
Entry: 145,mL
